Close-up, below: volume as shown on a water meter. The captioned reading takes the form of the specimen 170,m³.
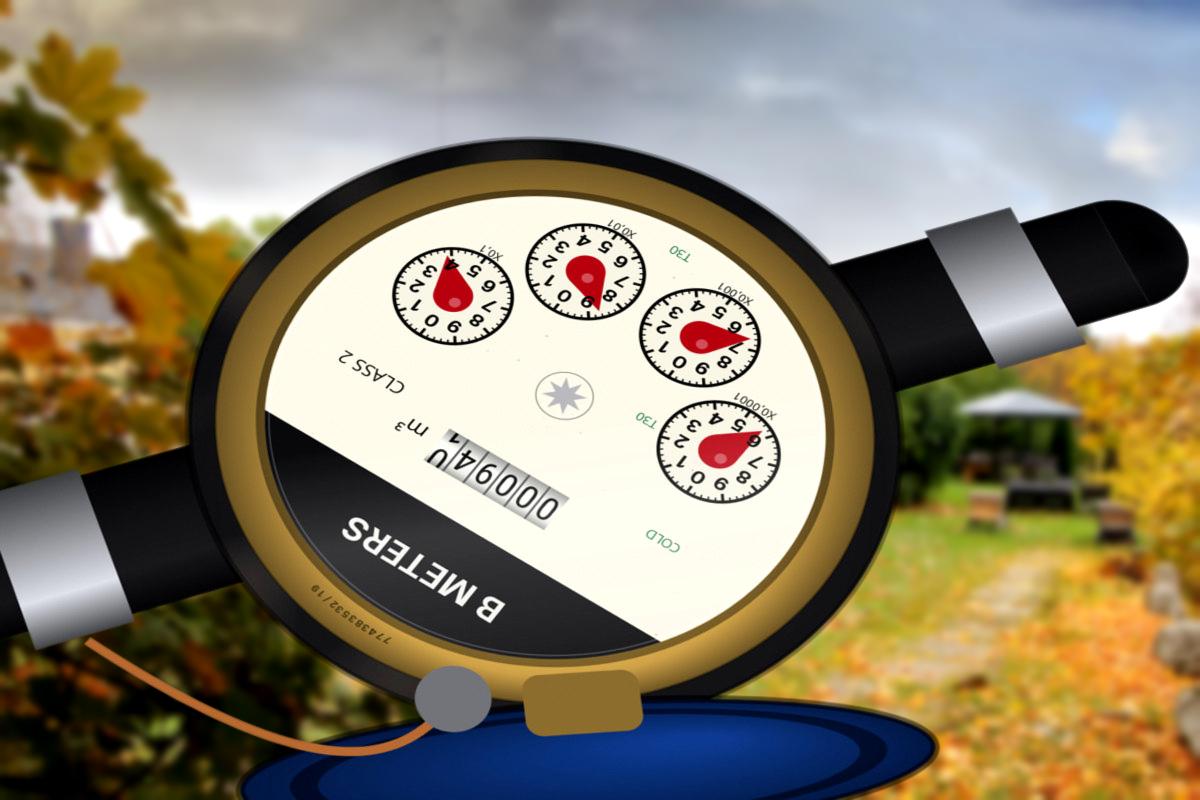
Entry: 940.3865,m³
